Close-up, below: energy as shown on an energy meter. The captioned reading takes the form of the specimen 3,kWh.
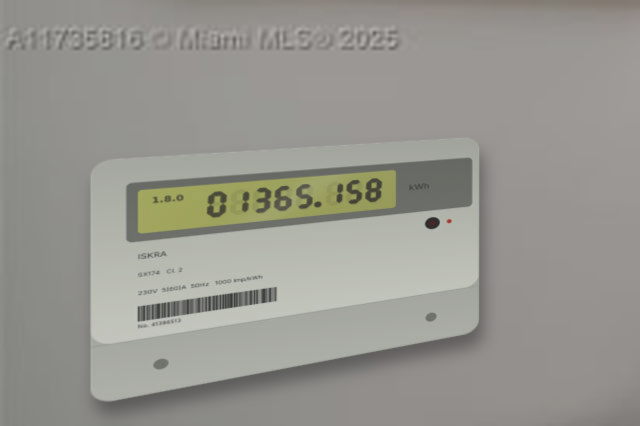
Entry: 1365.158,kWh
